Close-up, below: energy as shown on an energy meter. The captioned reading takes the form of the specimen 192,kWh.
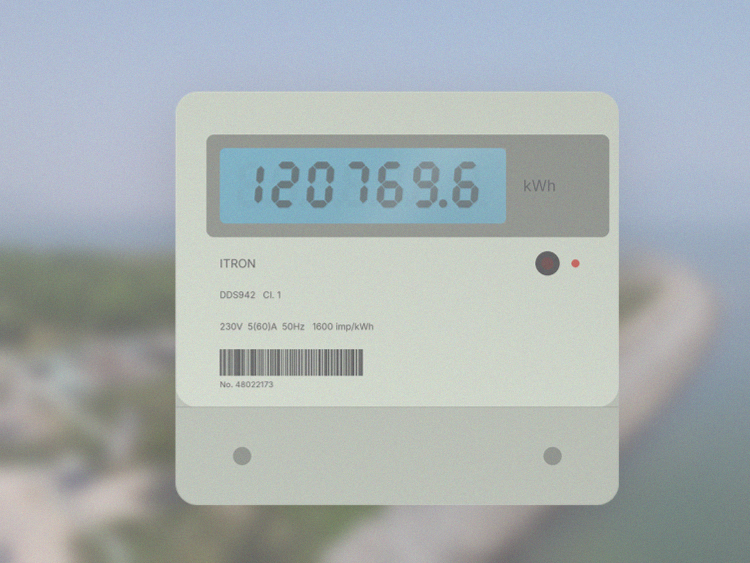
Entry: 120769.6,kWh
